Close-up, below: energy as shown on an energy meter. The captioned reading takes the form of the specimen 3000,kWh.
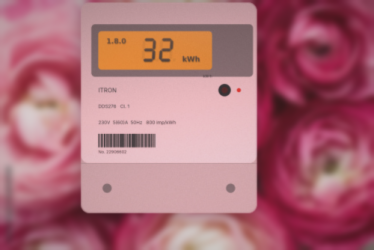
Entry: 32,kWh
